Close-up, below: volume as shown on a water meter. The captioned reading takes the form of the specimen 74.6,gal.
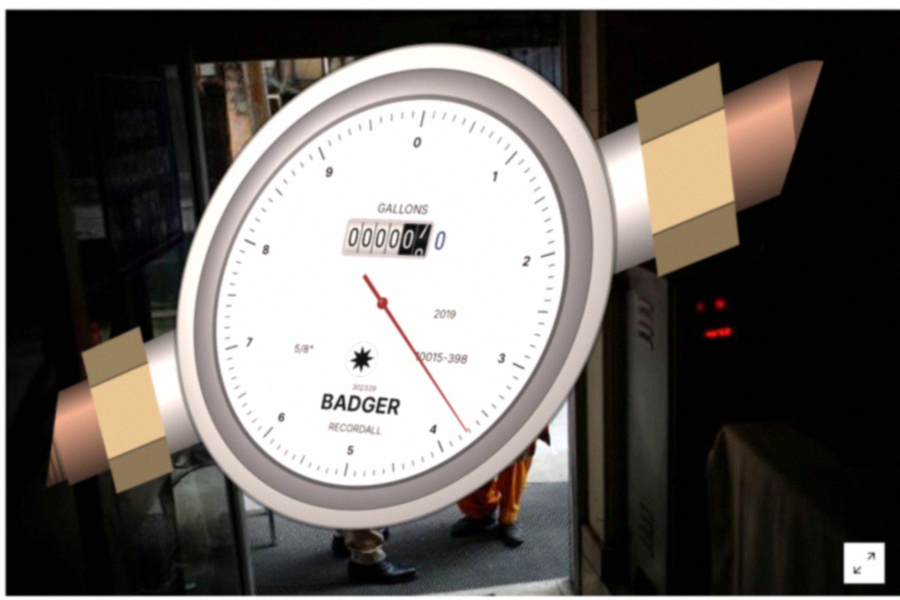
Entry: 73.7,gal
